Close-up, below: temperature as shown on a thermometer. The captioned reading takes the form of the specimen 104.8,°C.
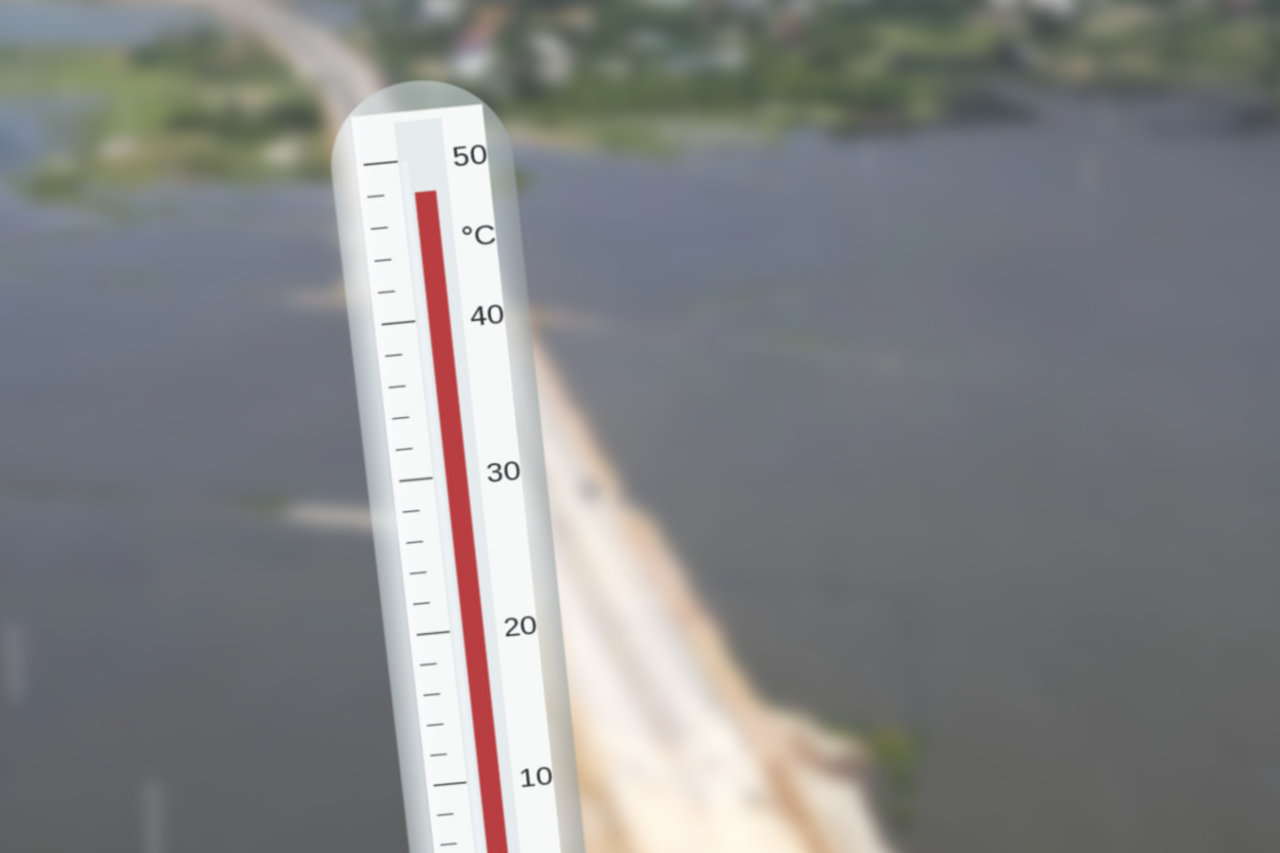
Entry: 48,°C
